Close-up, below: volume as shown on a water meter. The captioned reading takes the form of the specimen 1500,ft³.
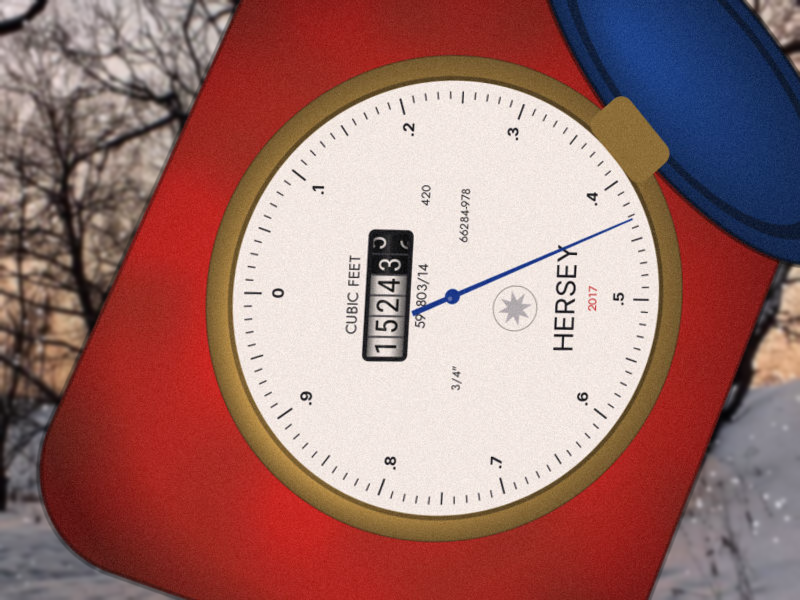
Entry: 152435.43,ft³
